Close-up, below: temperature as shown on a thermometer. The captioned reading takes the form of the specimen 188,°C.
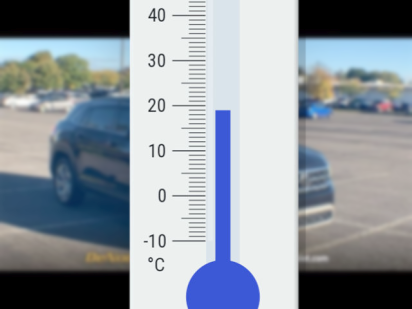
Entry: 19,°C
